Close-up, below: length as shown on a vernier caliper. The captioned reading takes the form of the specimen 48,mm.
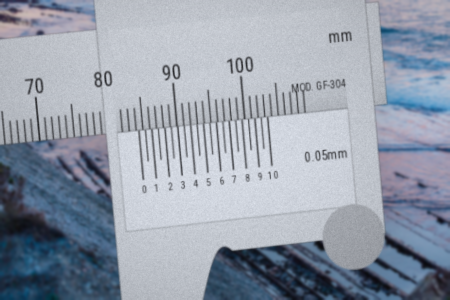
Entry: 84.4,mm
